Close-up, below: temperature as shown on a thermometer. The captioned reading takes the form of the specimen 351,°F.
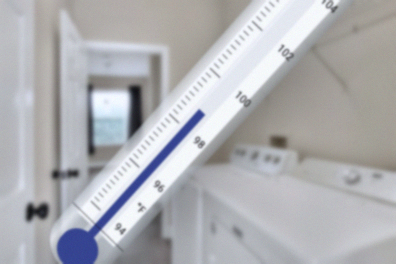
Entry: 98.8,°F
